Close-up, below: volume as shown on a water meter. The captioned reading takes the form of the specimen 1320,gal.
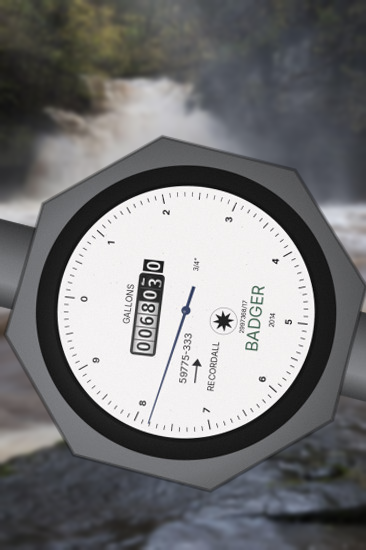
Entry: 68027.8,gal
